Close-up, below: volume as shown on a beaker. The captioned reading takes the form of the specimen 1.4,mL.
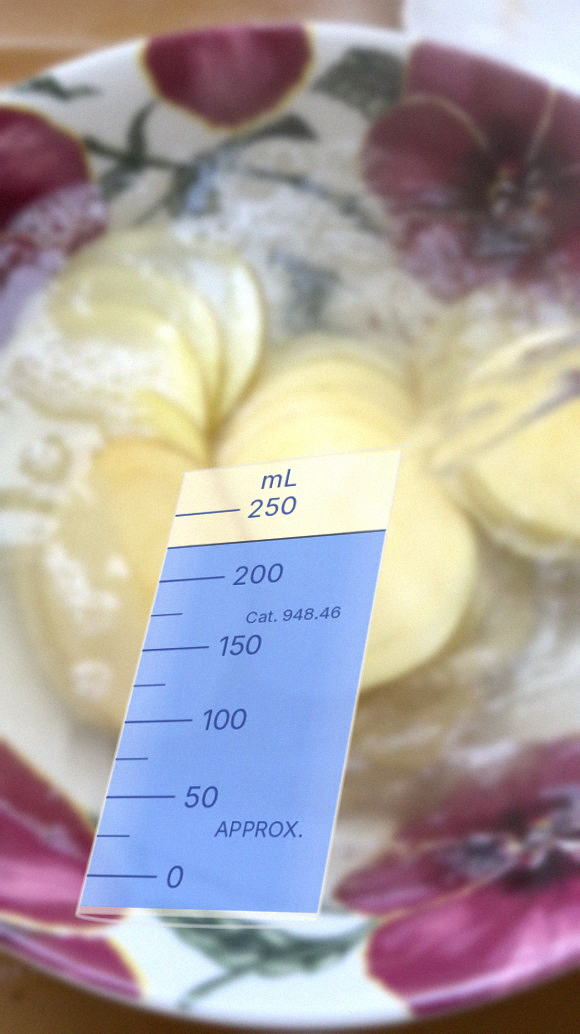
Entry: 225,mL
